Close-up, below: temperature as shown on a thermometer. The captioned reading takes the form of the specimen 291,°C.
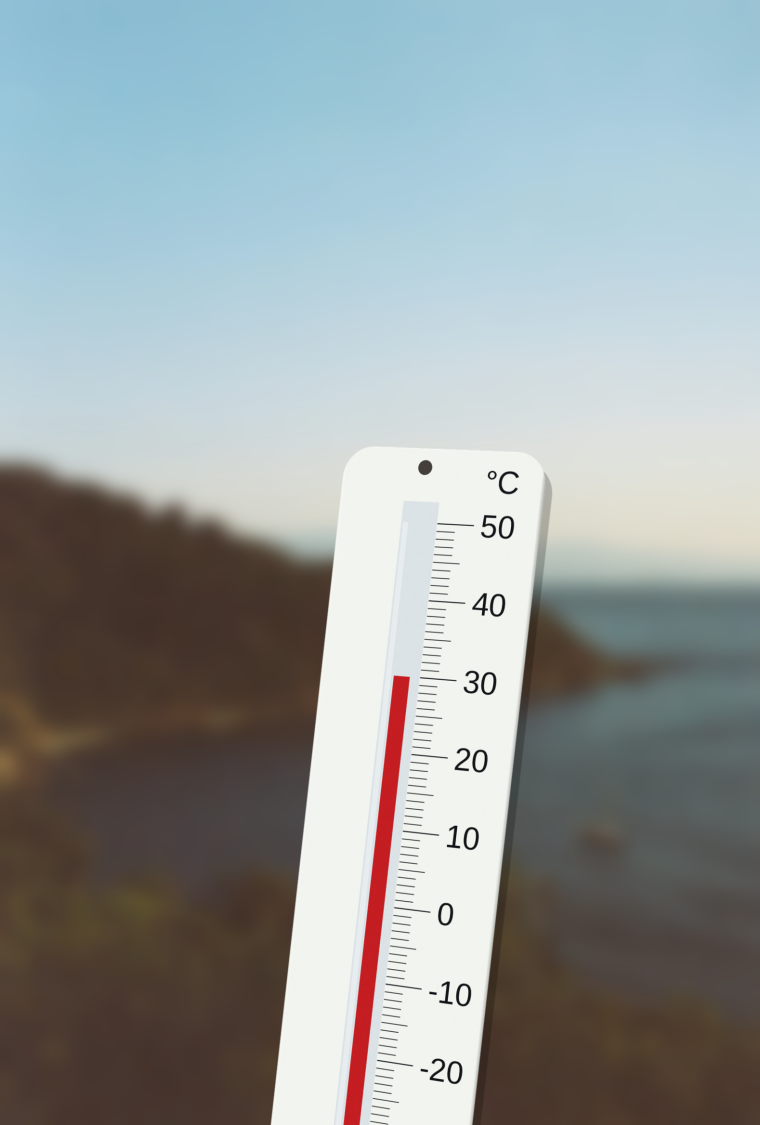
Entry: 30,°C
